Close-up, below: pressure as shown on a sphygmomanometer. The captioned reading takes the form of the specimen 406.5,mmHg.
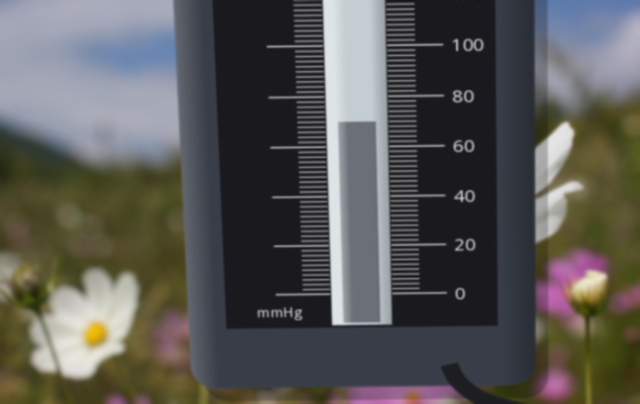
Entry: 70,mmHg
